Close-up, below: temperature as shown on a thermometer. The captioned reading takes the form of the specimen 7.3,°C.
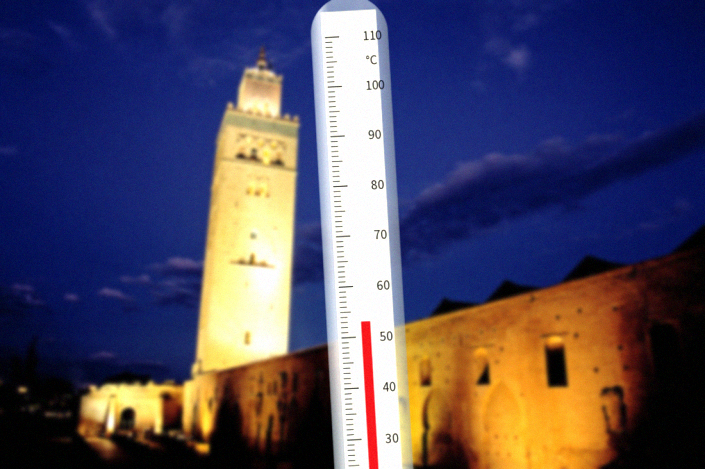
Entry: 53,°C
